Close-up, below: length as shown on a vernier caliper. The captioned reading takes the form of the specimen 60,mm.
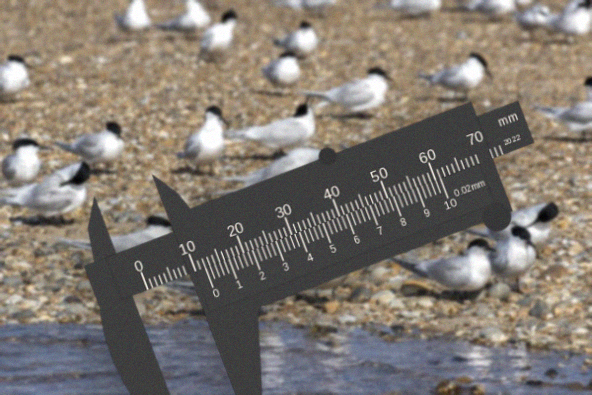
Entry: 12.0,mm
